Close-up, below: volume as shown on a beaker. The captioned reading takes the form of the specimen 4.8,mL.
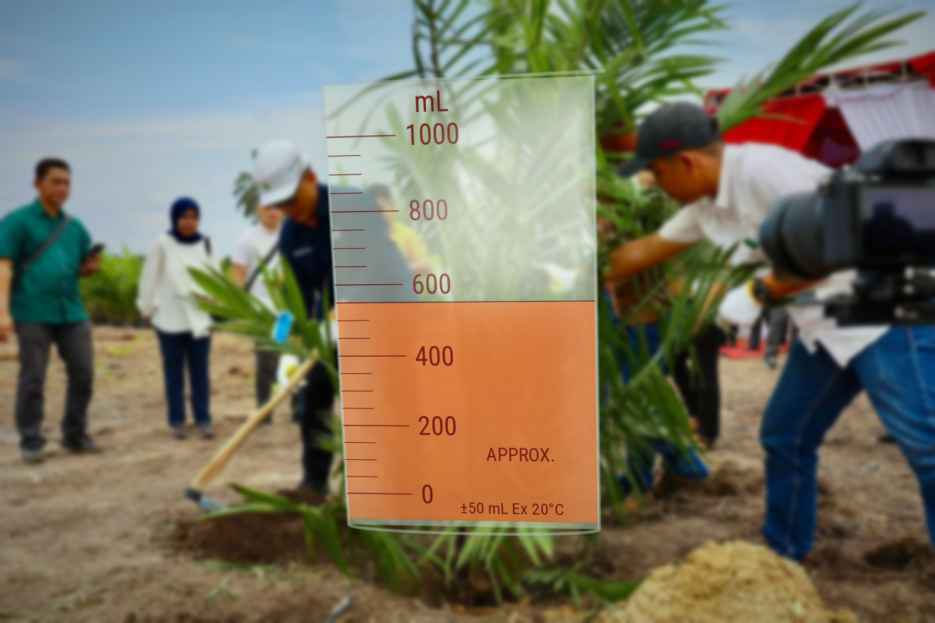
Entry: 550,mL
